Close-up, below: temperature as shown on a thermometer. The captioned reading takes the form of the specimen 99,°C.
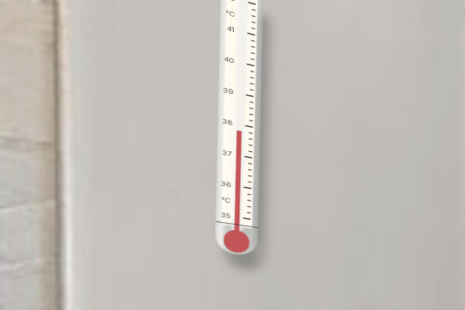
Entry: 37.8,°C
